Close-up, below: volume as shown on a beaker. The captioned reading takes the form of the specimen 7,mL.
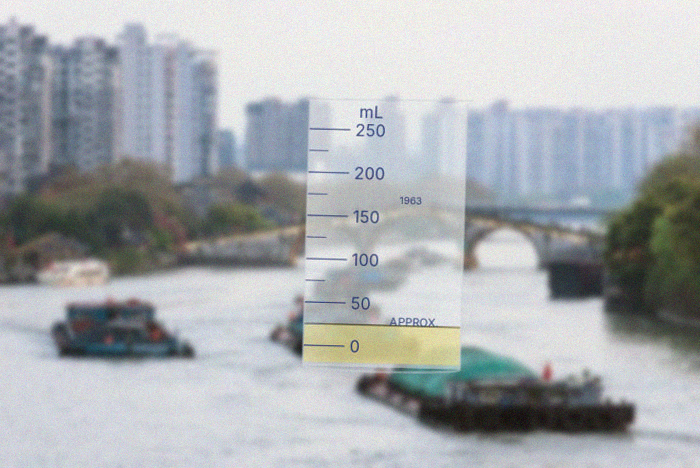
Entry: 25,mL
